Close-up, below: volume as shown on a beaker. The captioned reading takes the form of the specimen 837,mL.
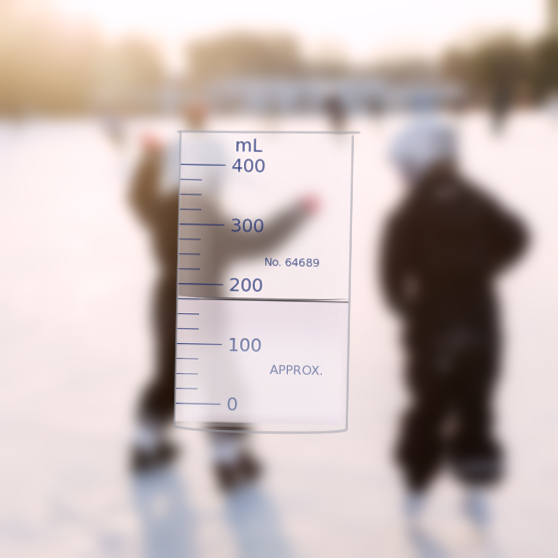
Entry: 175,mL
